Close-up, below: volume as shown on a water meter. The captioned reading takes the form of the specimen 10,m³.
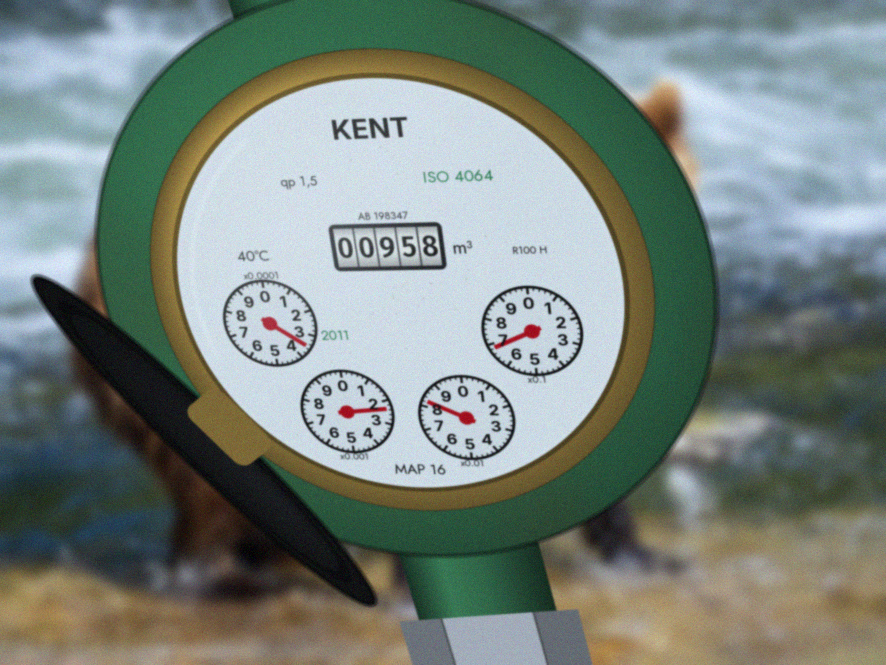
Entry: 958.6823,m³
